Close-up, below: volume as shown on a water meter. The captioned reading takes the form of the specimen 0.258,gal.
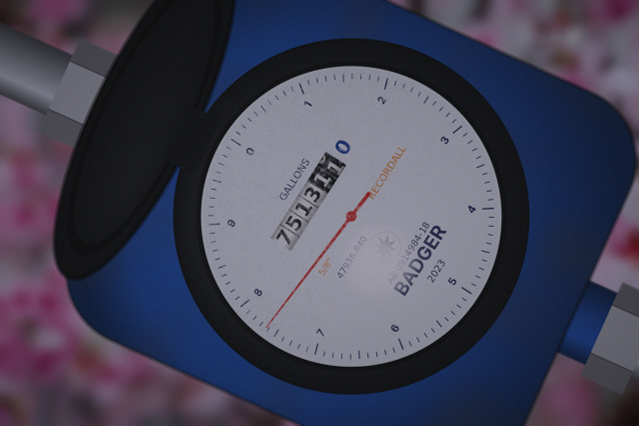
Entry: 7513107.6,gal
